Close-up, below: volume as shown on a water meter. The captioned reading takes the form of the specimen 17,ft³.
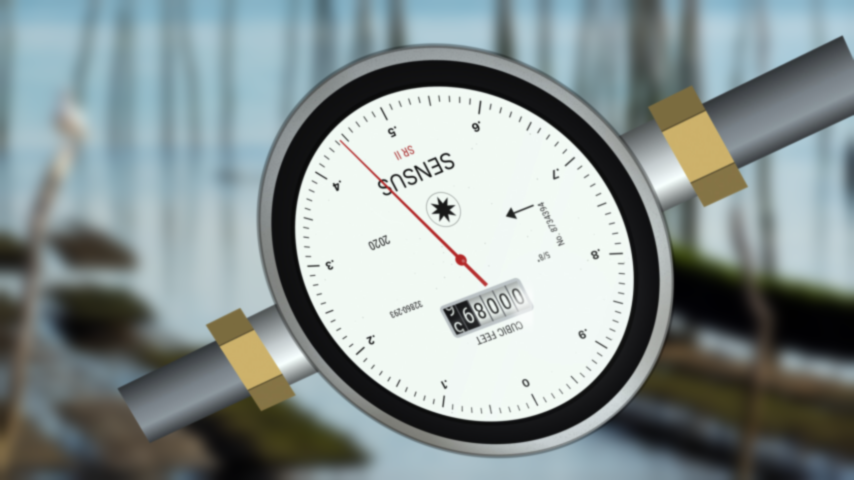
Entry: 895.44,ft³
